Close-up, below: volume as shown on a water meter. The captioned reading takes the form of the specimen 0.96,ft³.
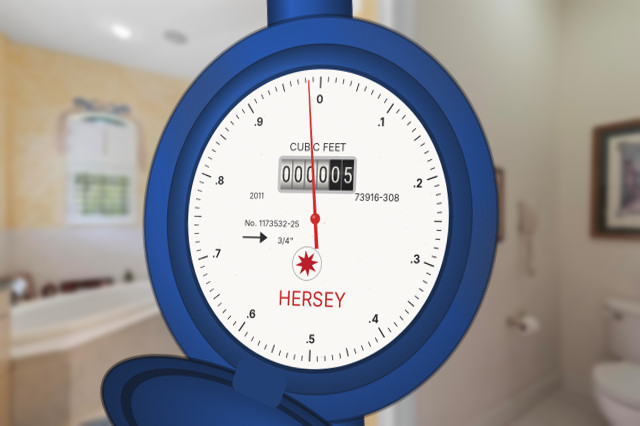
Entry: 4.98,ft³
